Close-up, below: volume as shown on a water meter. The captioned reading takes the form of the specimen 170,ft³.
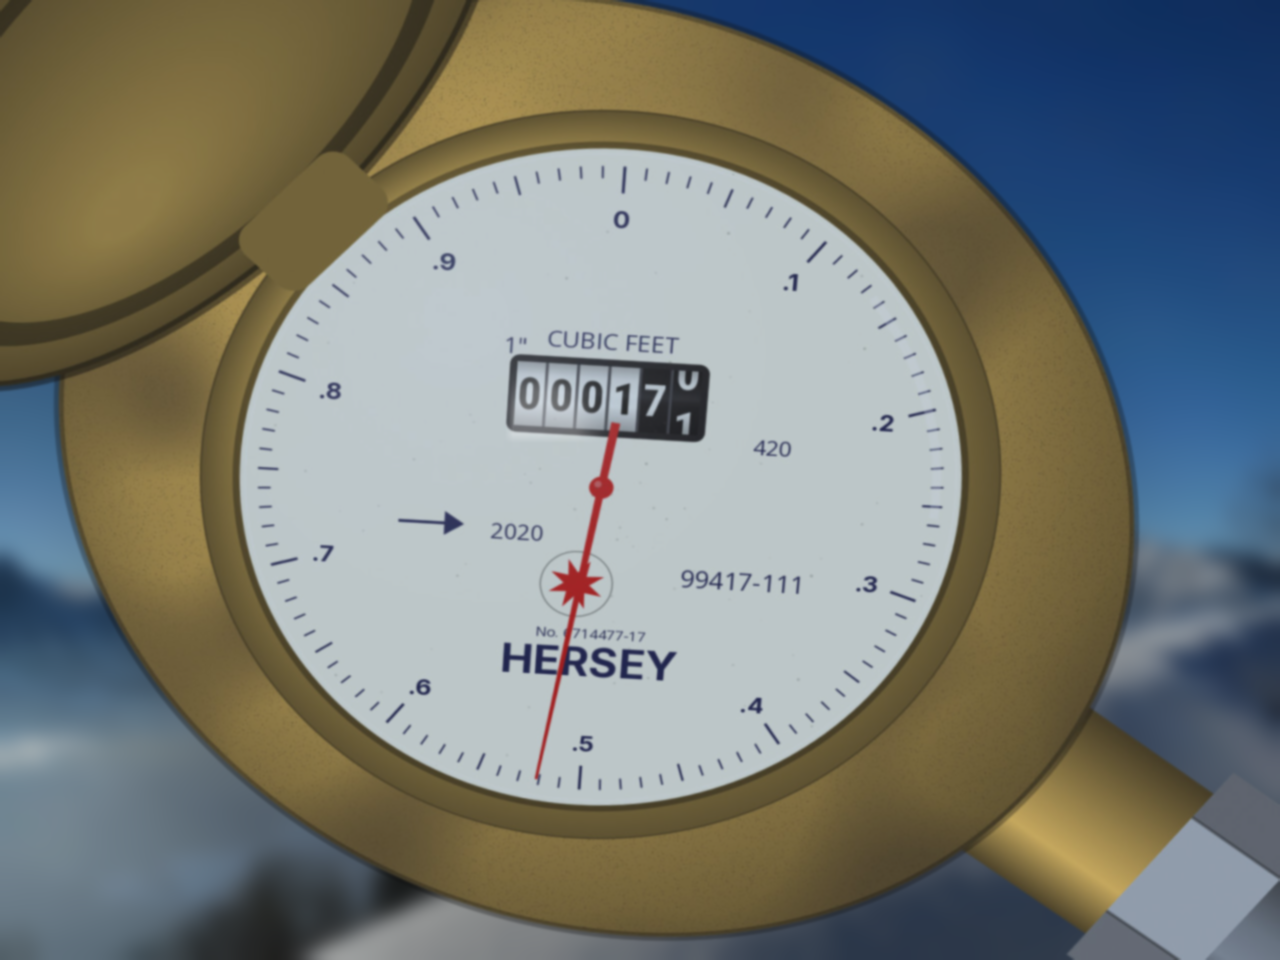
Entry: 170.52,ft³
